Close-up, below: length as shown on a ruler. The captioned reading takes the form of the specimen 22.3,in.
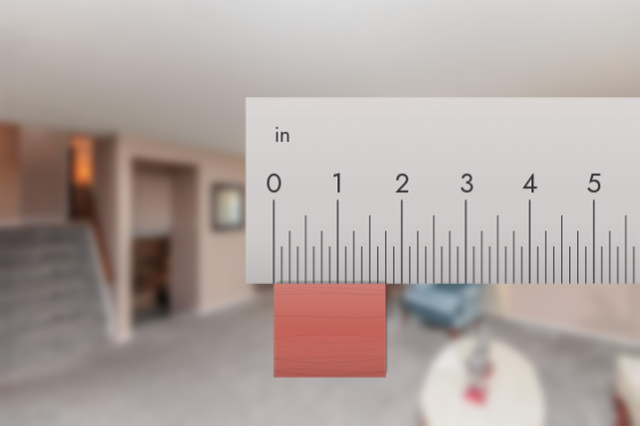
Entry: 1.75,in
